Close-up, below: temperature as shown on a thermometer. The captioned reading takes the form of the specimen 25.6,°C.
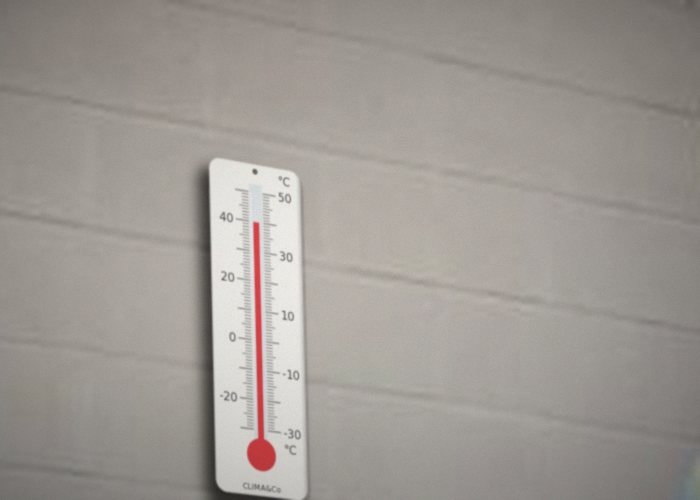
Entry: 40,°C
